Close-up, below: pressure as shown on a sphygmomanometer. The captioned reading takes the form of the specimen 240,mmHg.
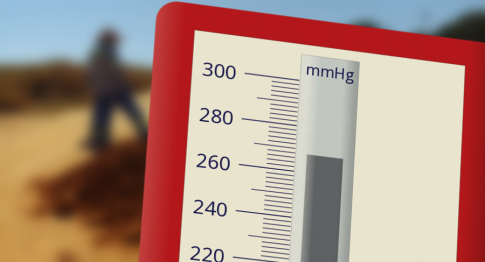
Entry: 268,mmHg
